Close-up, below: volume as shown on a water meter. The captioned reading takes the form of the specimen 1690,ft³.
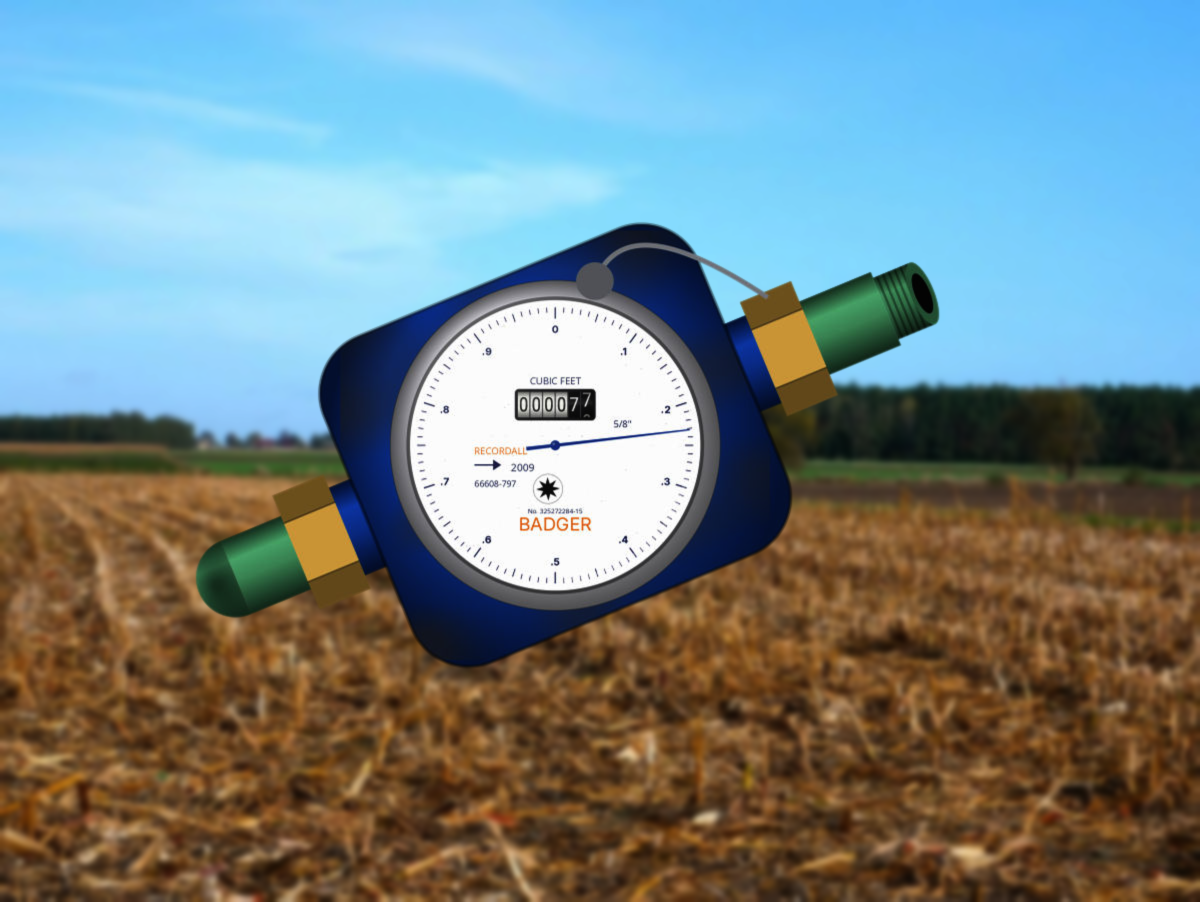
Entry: 77.23,ft³
